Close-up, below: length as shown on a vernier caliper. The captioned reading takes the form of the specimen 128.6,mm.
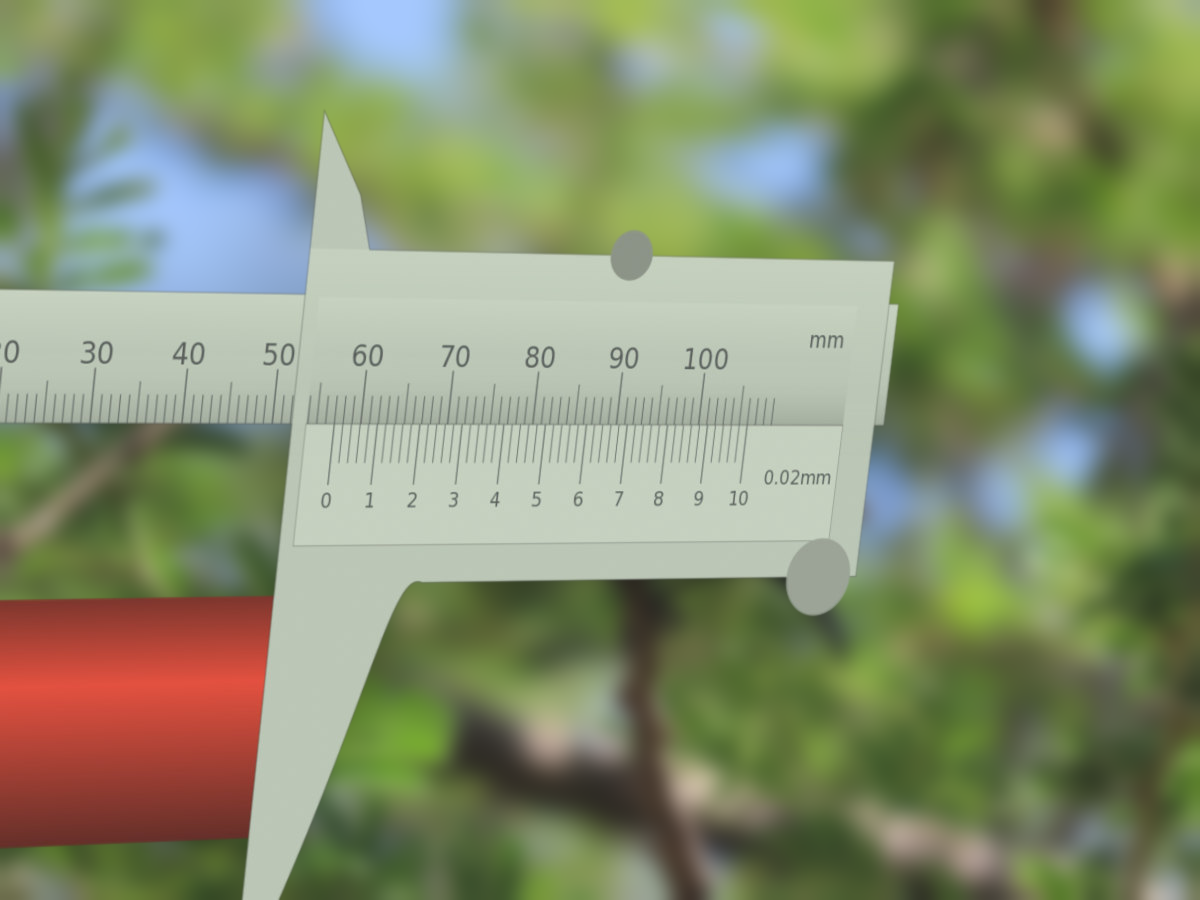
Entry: 57.0,mm
